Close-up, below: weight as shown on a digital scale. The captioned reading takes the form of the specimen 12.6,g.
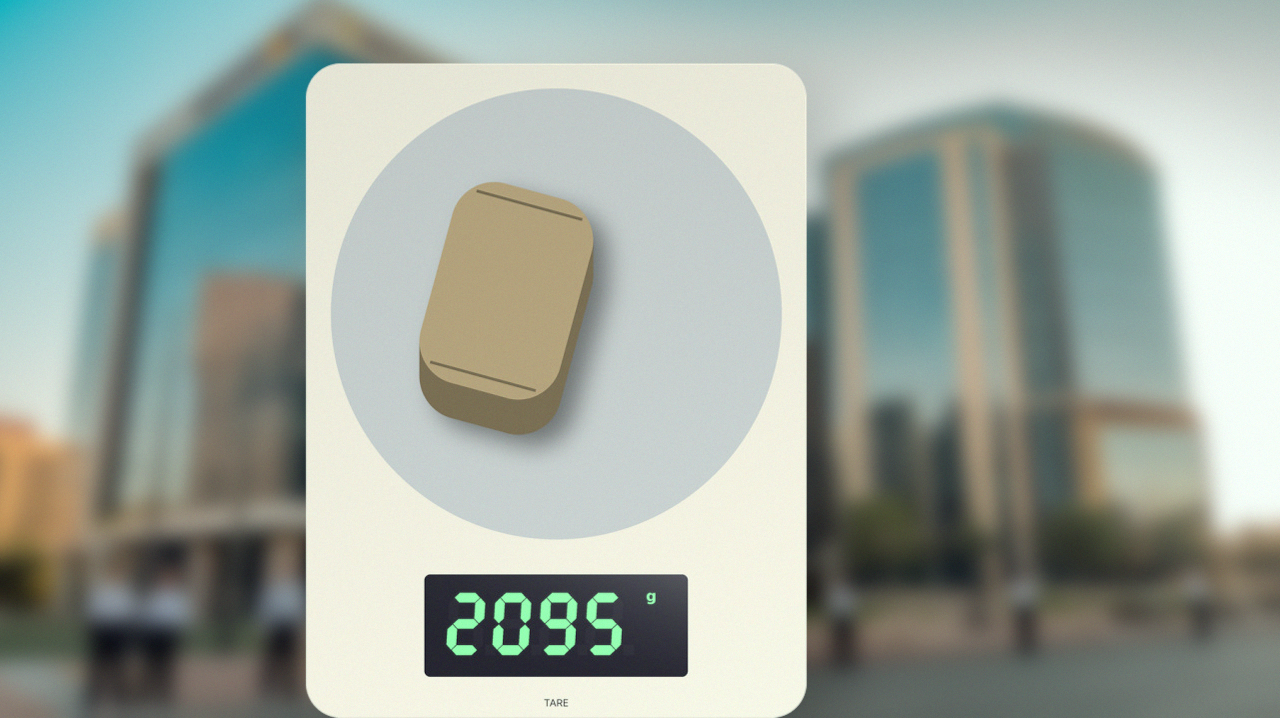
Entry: 2095,g
